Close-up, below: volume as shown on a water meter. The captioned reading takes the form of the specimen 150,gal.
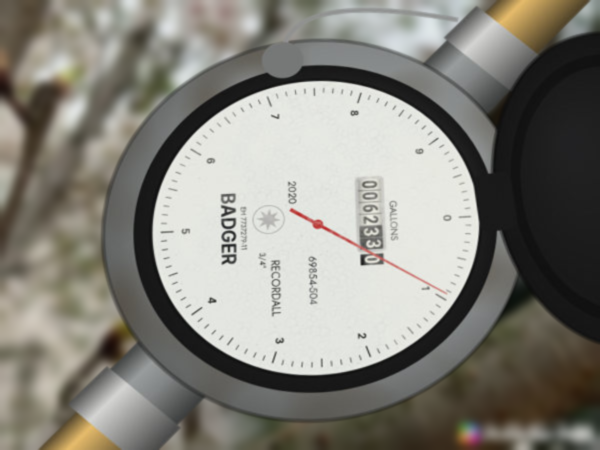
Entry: 62330.9,gal
